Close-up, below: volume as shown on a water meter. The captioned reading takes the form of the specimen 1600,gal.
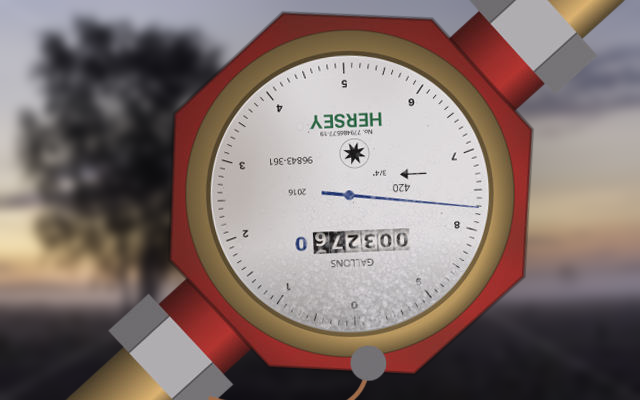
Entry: 32757.7,gal
